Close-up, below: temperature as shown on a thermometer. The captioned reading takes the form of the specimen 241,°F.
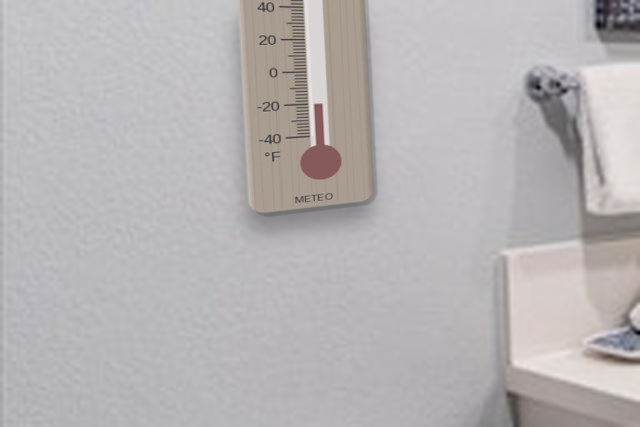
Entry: -20,°F
